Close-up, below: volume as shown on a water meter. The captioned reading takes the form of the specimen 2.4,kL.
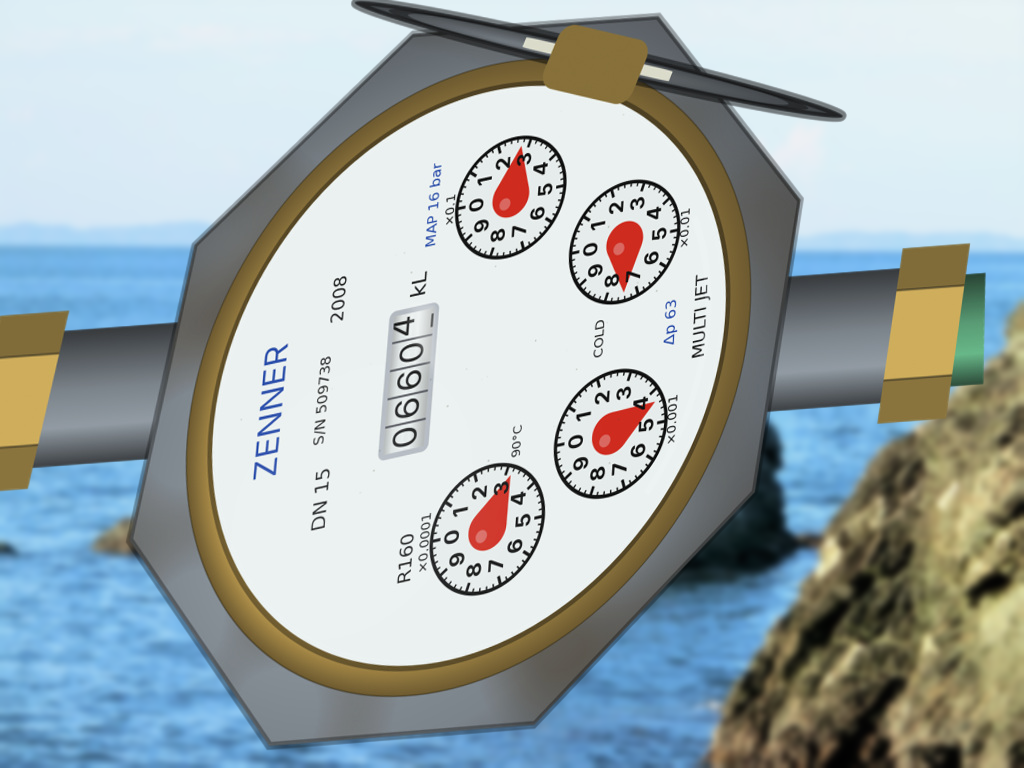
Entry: 6604.2743,kL
